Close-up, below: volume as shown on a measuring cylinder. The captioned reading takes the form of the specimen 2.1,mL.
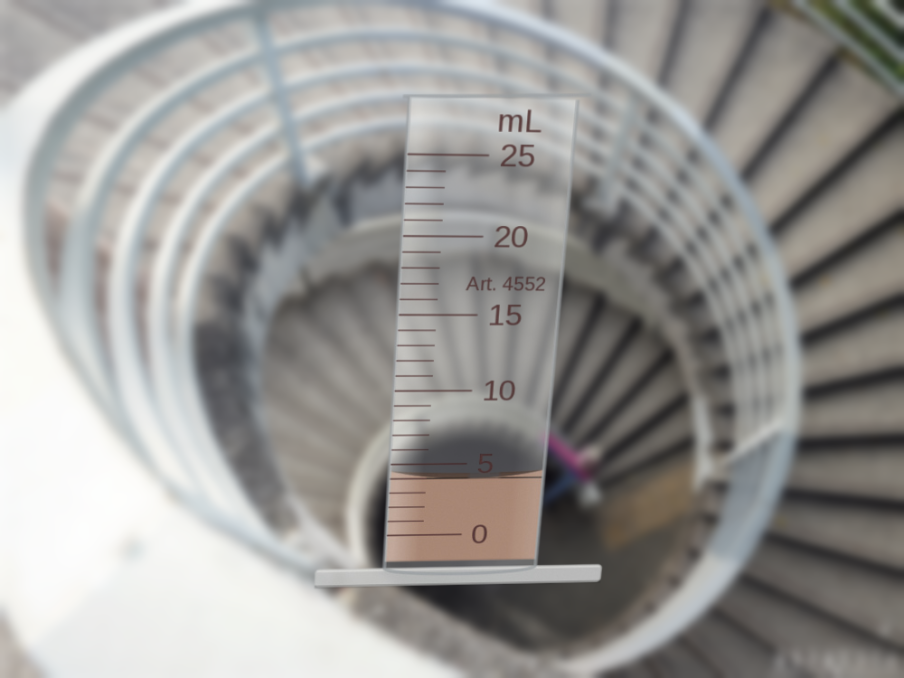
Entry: 4,mL
